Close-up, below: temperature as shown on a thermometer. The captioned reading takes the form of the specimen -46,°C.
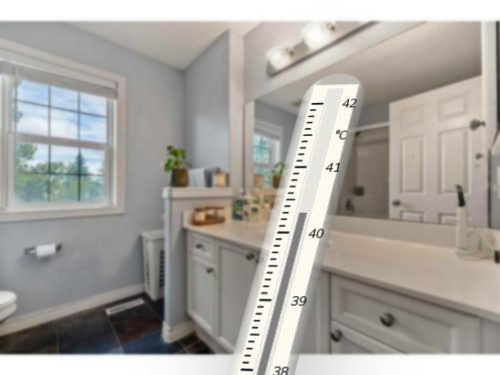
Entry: 40.3,°C
